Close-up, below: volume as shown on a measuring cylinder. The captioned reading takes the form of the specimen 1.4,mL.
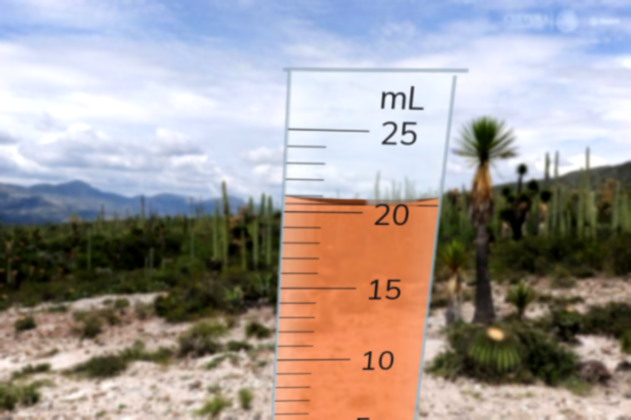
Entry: 20.5,mL
